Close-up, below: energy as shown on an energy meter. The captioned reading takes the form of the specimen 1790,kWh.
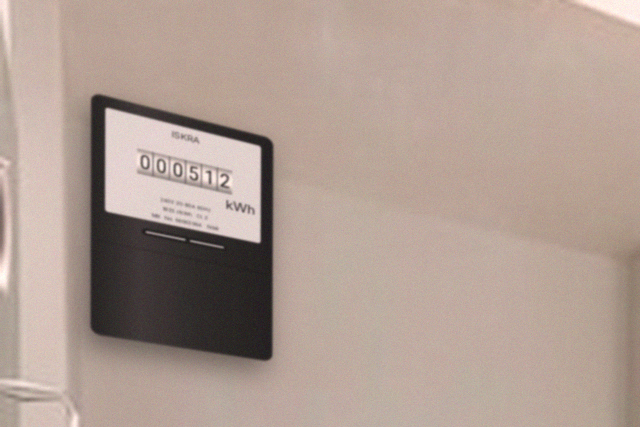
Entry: 512,kWh
